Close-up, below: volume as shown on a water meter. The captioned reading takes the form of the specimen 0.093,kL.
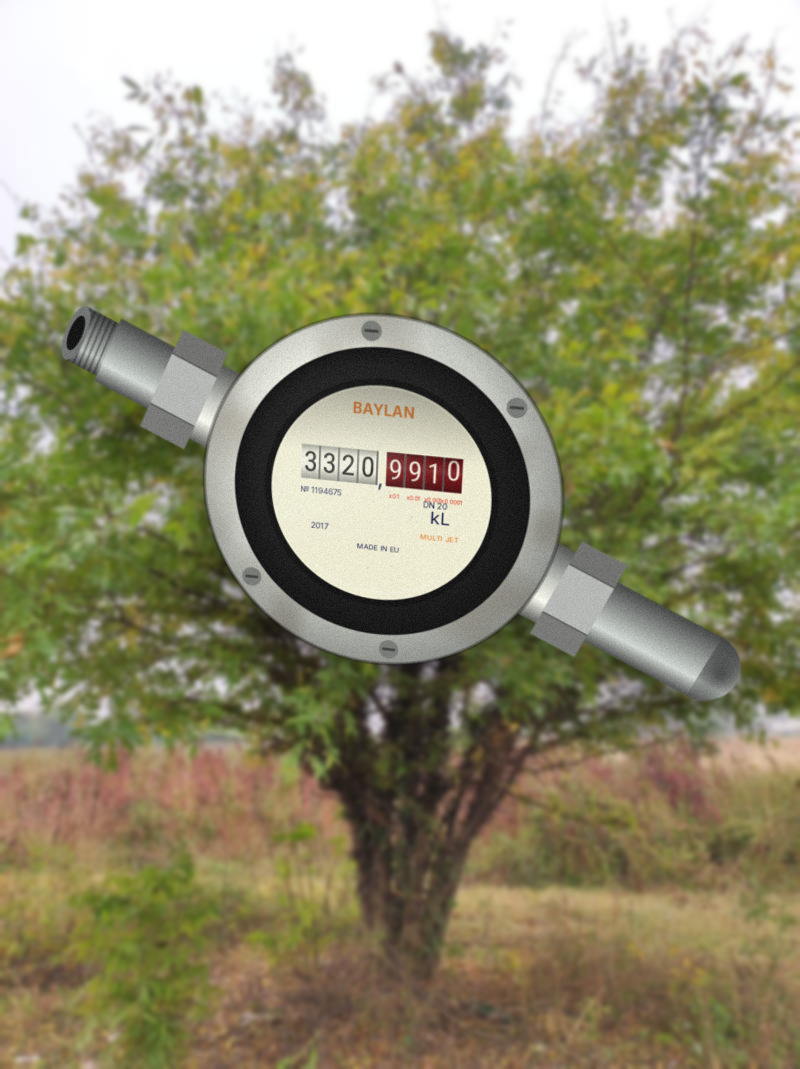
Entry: 3320.9910,kL
